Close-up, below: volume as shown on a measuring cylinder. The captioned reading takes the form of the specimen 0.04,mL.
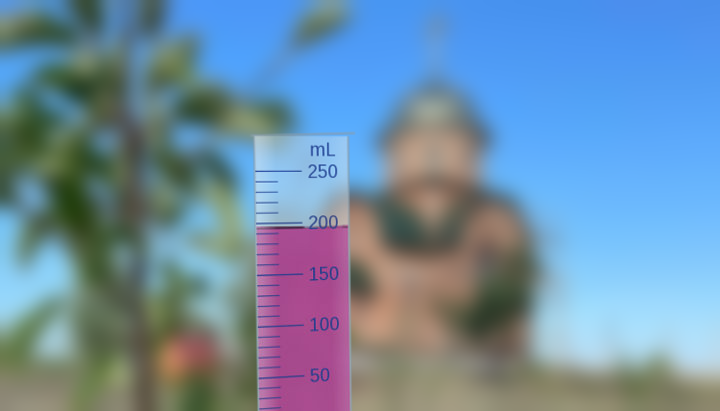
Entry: 195,mL
